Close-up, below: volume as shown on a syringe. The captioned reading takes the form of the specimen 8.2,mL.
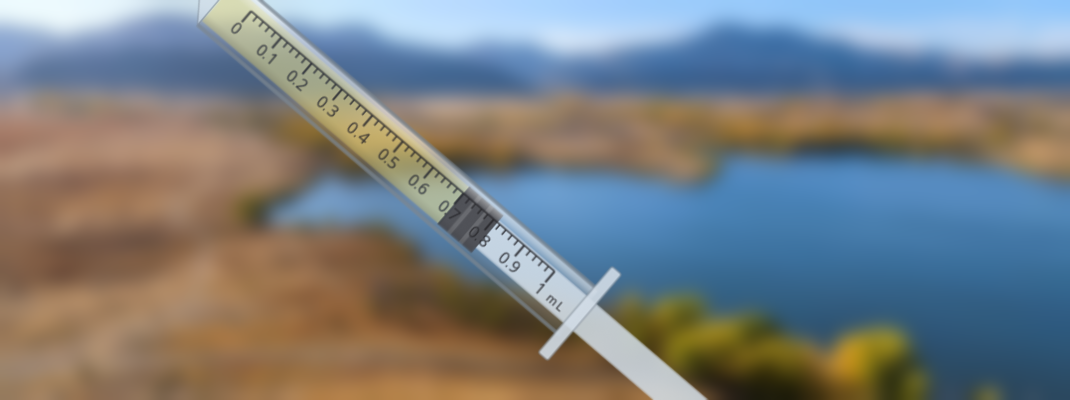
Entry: 0.7,mL
